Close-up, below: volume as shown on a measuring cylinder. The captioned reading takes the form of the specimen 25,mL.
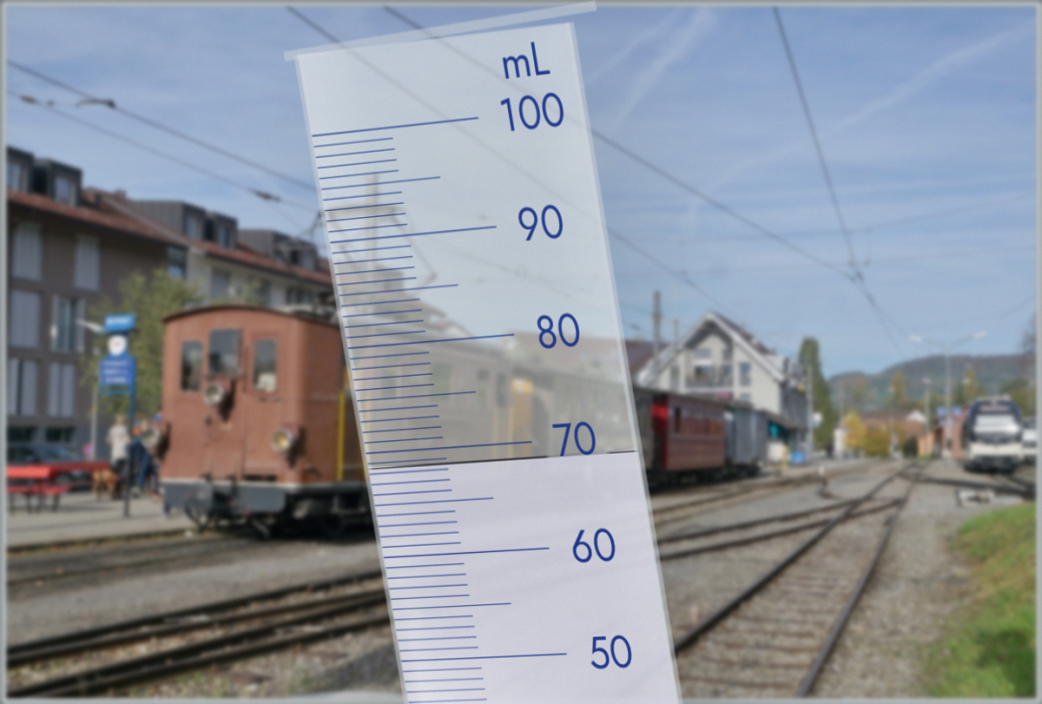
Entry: 68.5,mL
